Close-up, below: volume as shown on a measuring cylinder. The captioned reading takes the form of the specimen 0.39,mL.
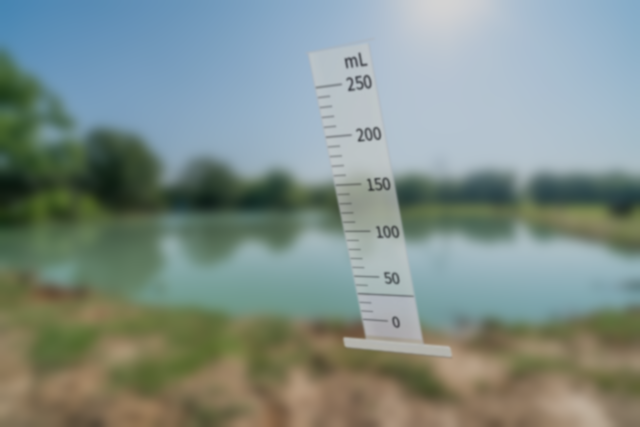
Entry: 30,mL
